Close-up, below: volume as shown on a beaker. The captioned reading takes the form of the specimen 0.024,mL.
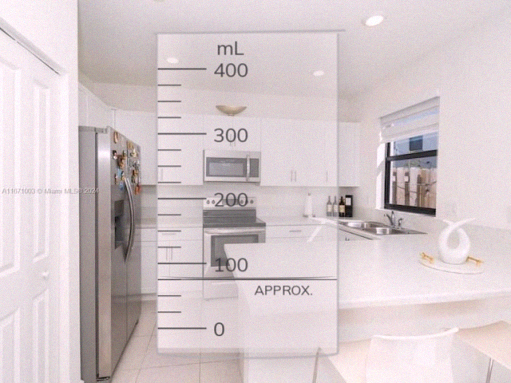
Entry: 75,mL
